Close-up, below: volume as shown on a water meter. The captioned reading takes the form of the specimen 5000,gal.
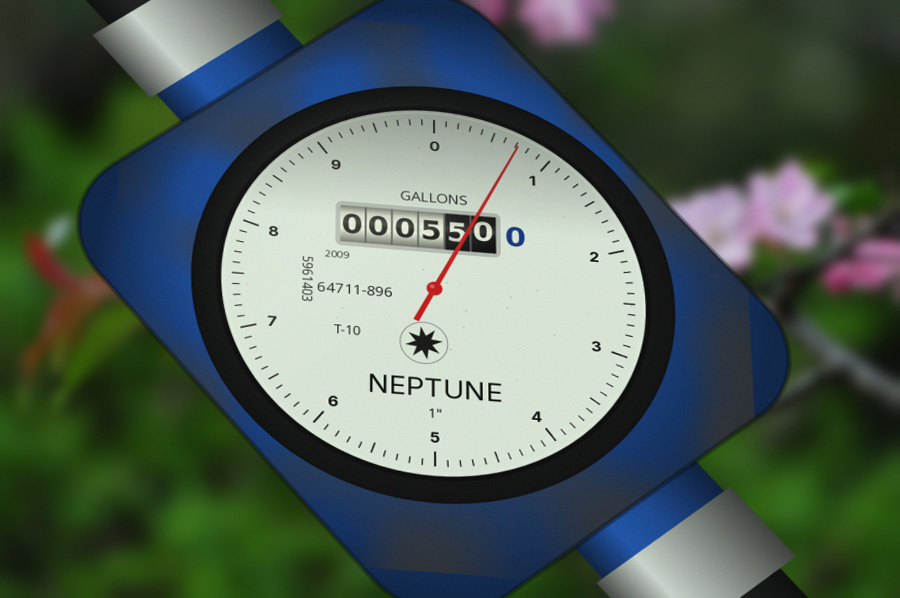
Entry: 5500.7,gal
